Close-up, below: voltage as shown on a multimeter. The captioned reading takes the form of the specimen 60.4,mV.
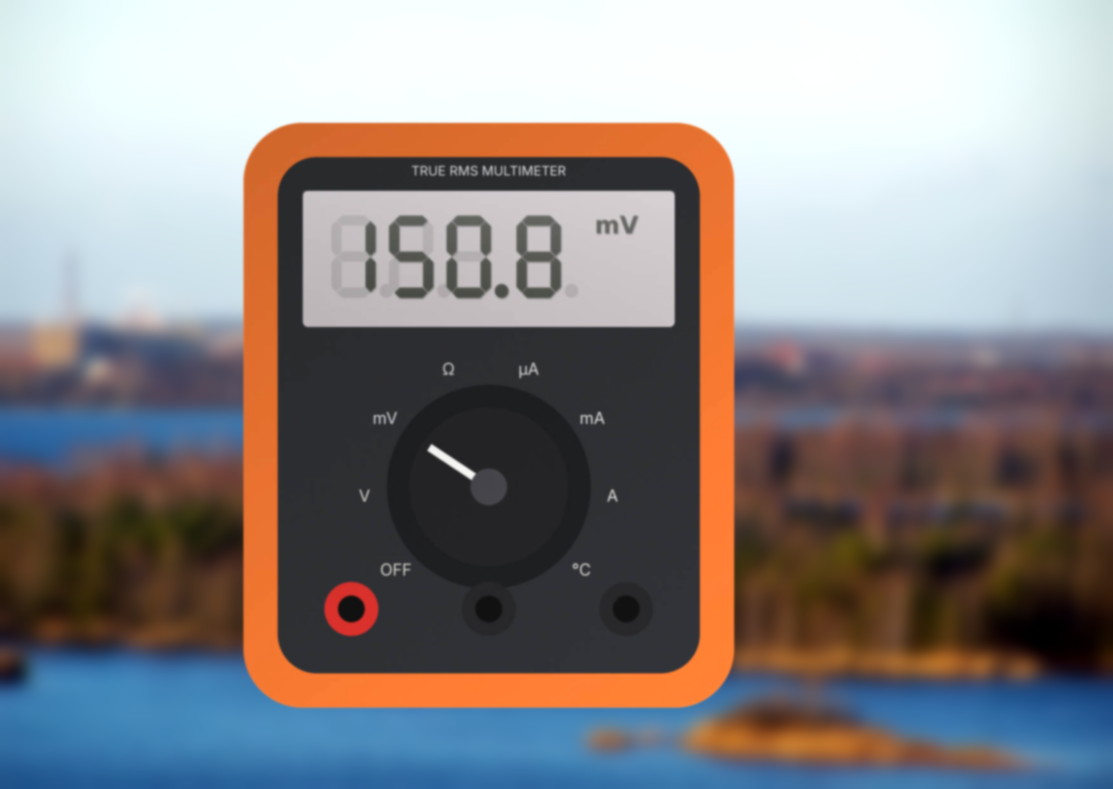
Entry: 150.8,mV
